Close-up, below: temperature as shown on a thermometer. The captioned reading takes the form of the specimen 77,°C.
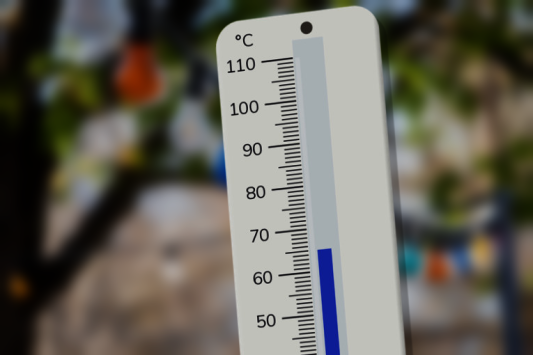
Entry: 65,°C
